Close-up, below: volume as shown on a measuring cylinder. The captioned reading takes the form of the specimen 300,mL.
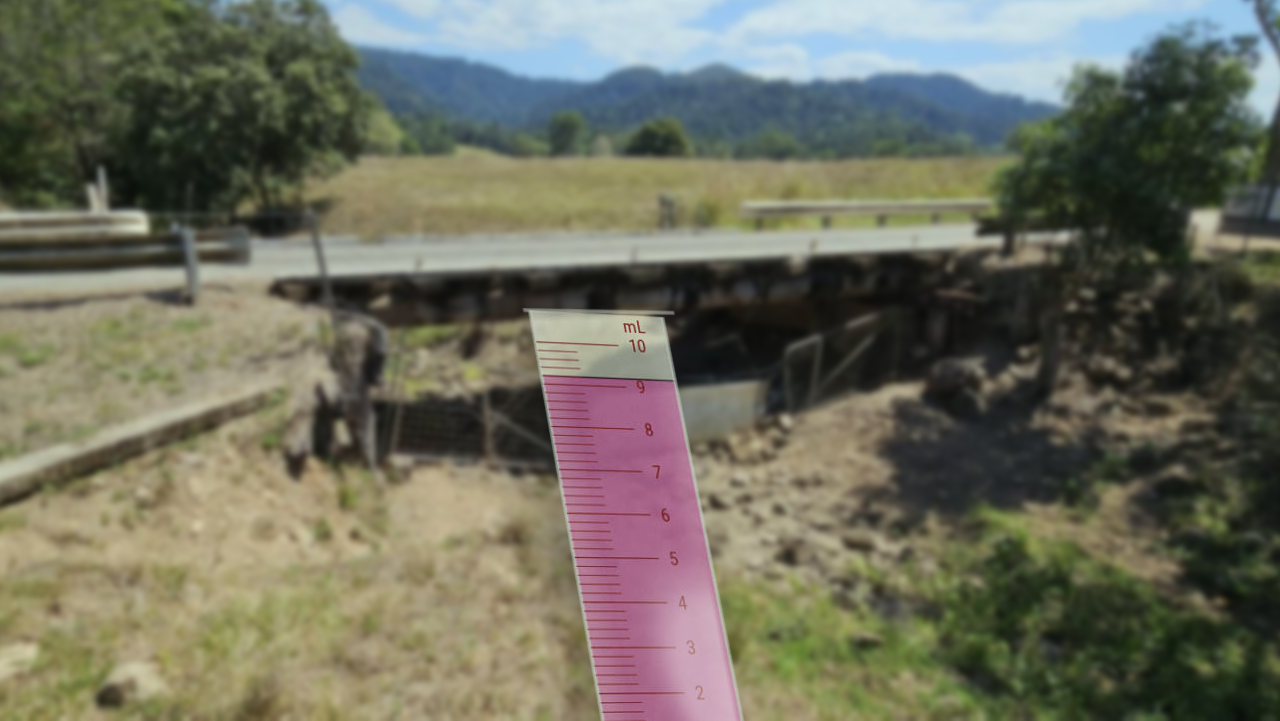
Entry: 9.2,mL
